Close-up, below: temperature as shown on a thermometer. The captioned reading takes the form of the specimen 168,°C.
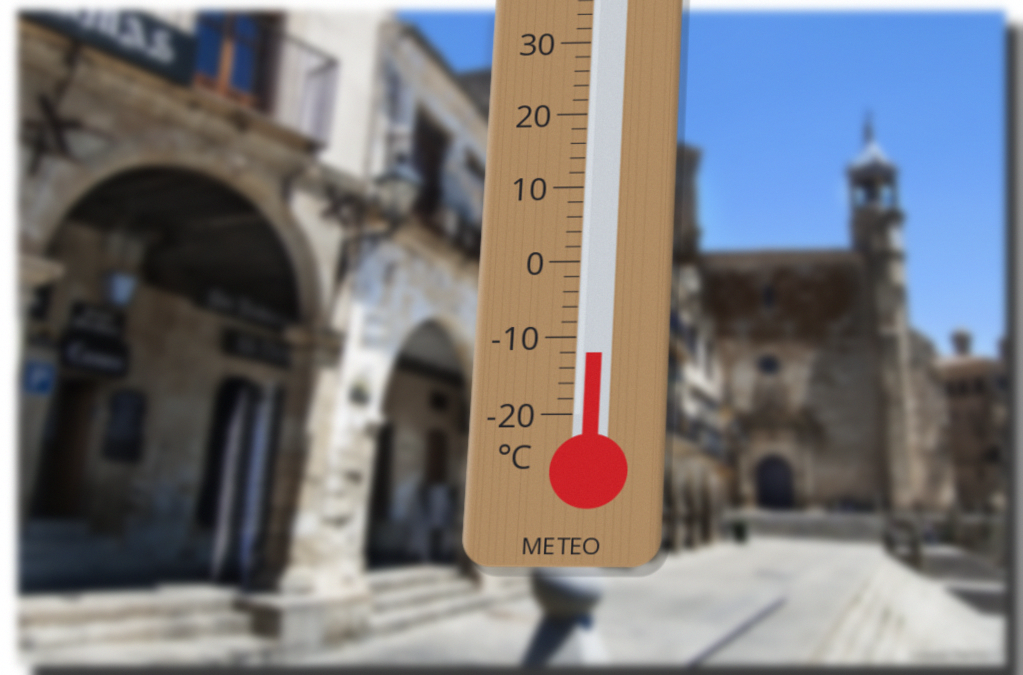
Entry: -12,°C
